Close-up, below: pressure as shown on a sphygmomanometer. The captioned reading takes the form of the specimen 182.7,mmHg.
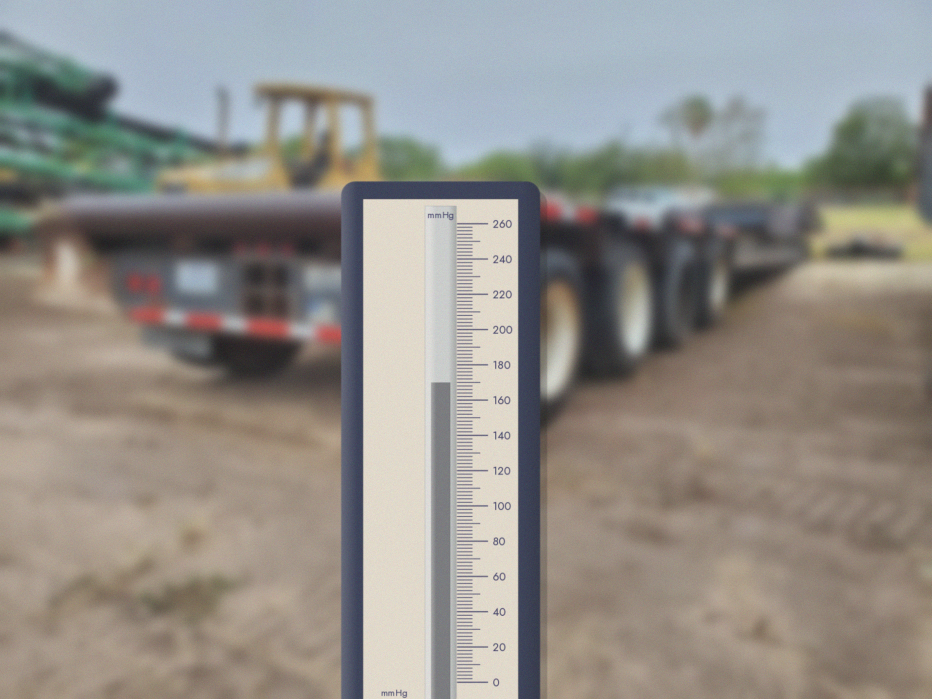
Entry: 170,mmHg
